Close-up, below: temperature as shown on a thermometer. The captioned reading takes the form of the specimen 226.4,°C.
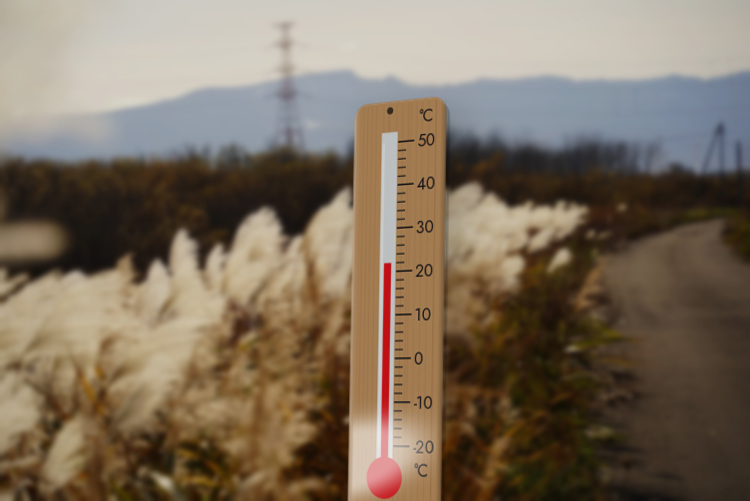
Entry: 22,°C
